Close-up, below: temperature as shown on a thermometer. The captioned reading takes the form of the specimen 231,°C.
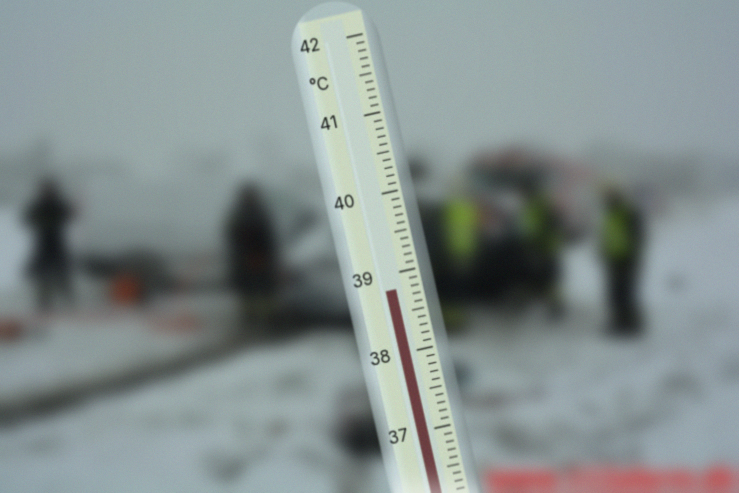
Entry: 38.8,°C
